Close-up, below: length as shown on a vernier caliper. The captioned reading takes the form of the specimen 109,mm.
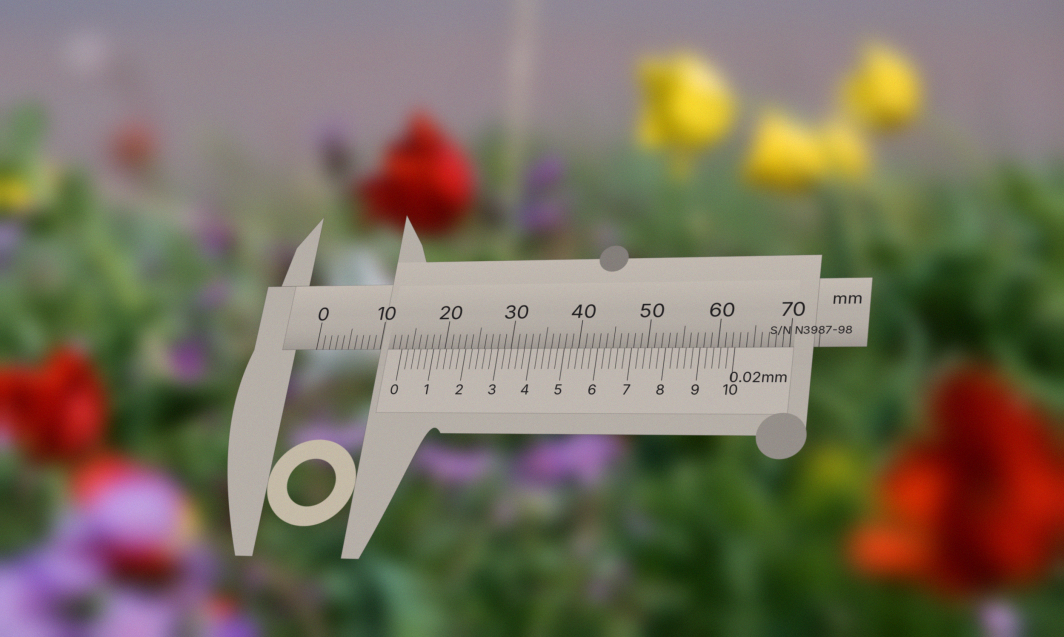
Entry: 13.4,mm
